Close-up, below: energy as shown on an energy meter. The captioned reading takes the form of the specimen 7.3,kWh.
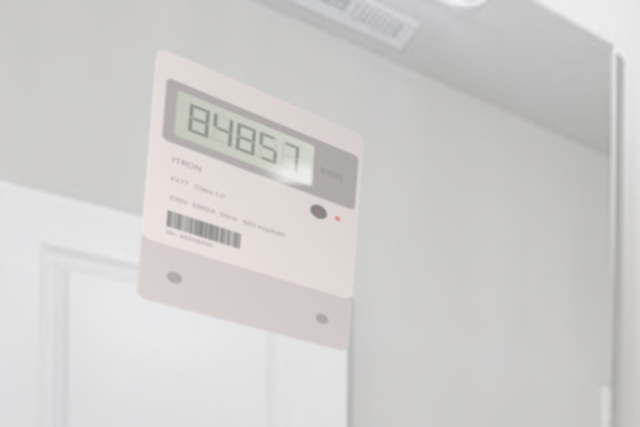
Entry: 84857,kWh
